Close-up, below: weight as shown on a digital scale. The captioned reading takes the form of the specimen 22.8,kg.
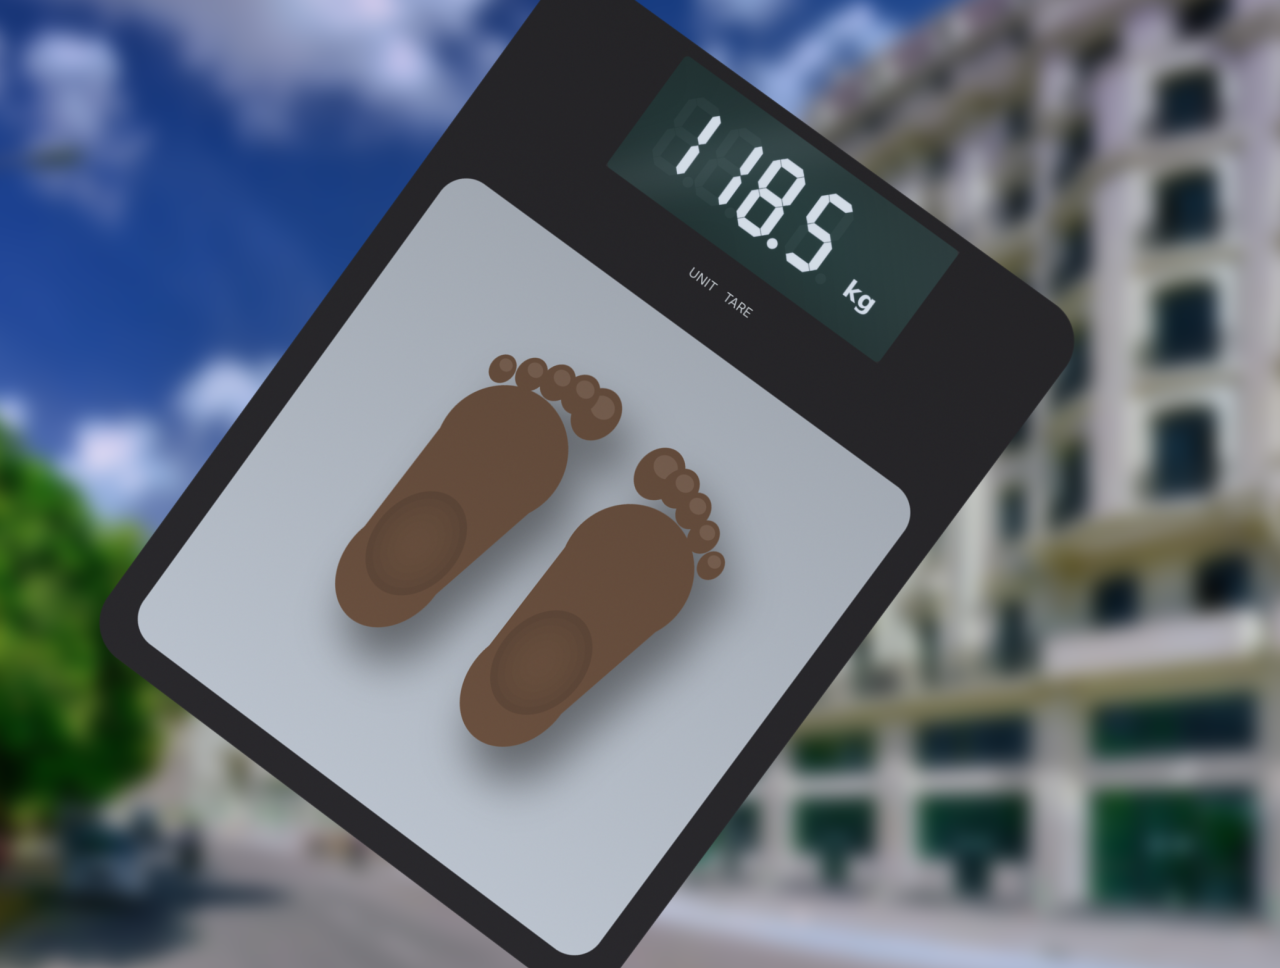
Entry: 118.5,kg
